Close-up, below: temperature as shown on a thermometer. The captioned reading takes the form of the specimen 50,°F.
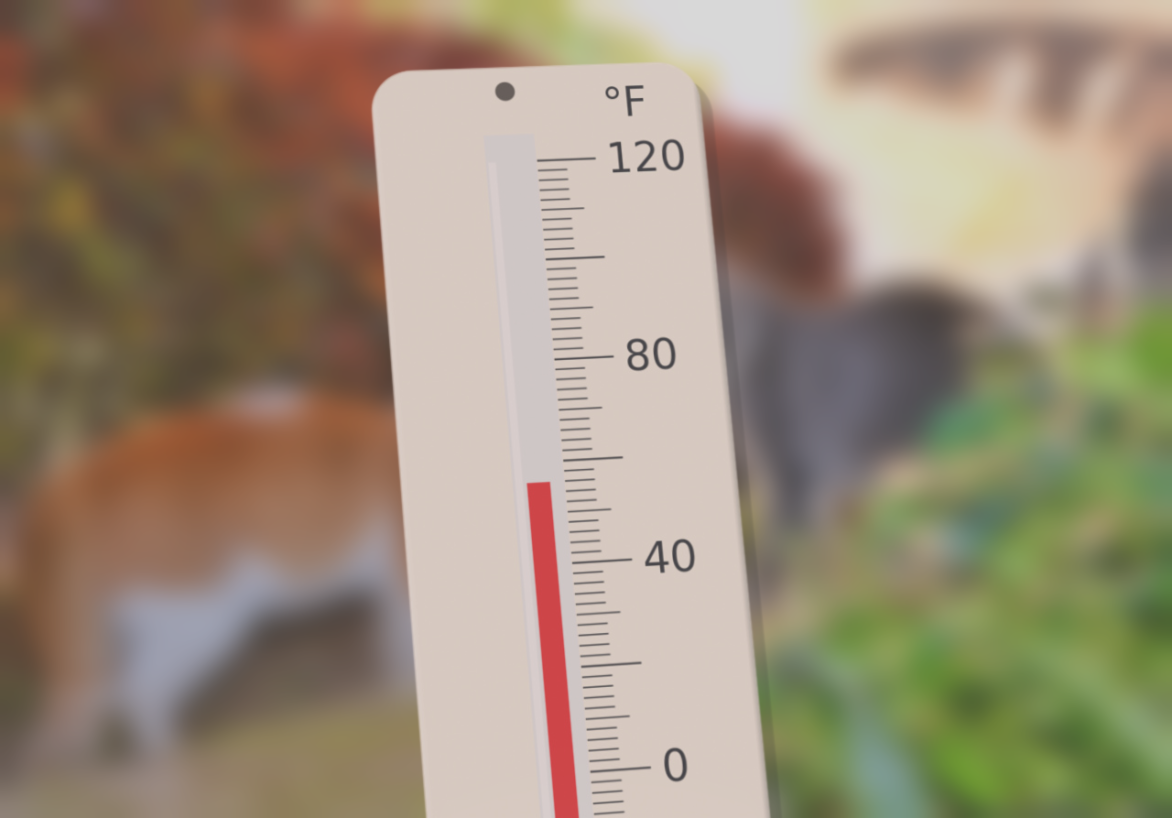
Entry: 56,°F
